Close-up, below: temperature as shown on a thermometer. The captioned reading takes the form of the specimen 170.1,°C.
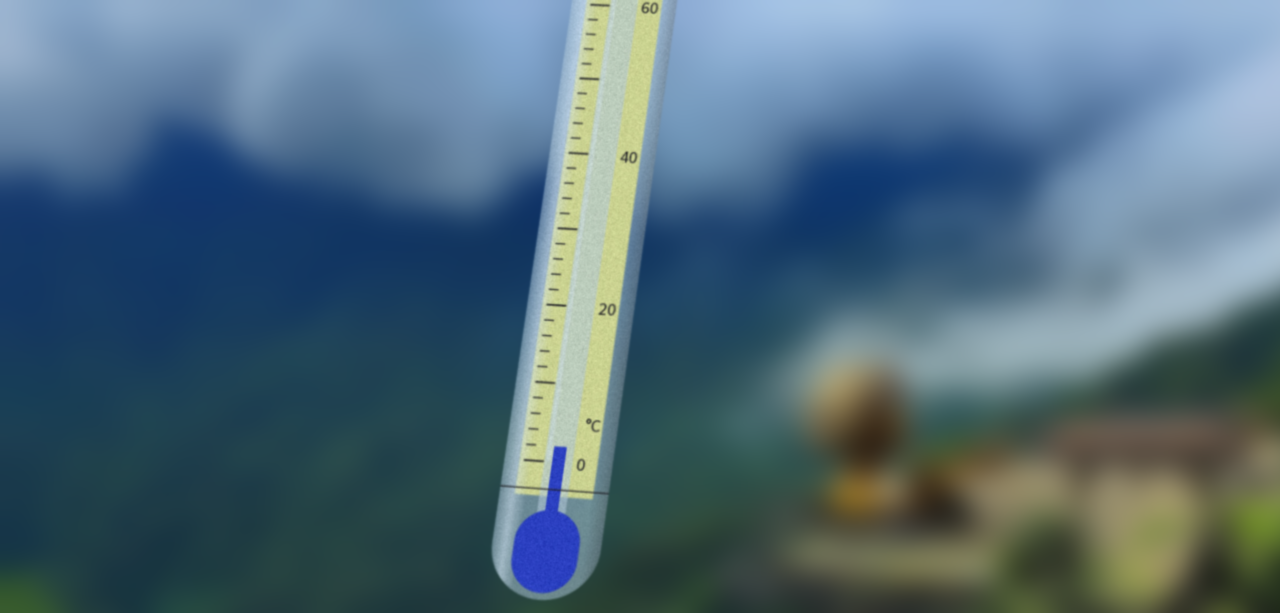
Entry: 2,°C
